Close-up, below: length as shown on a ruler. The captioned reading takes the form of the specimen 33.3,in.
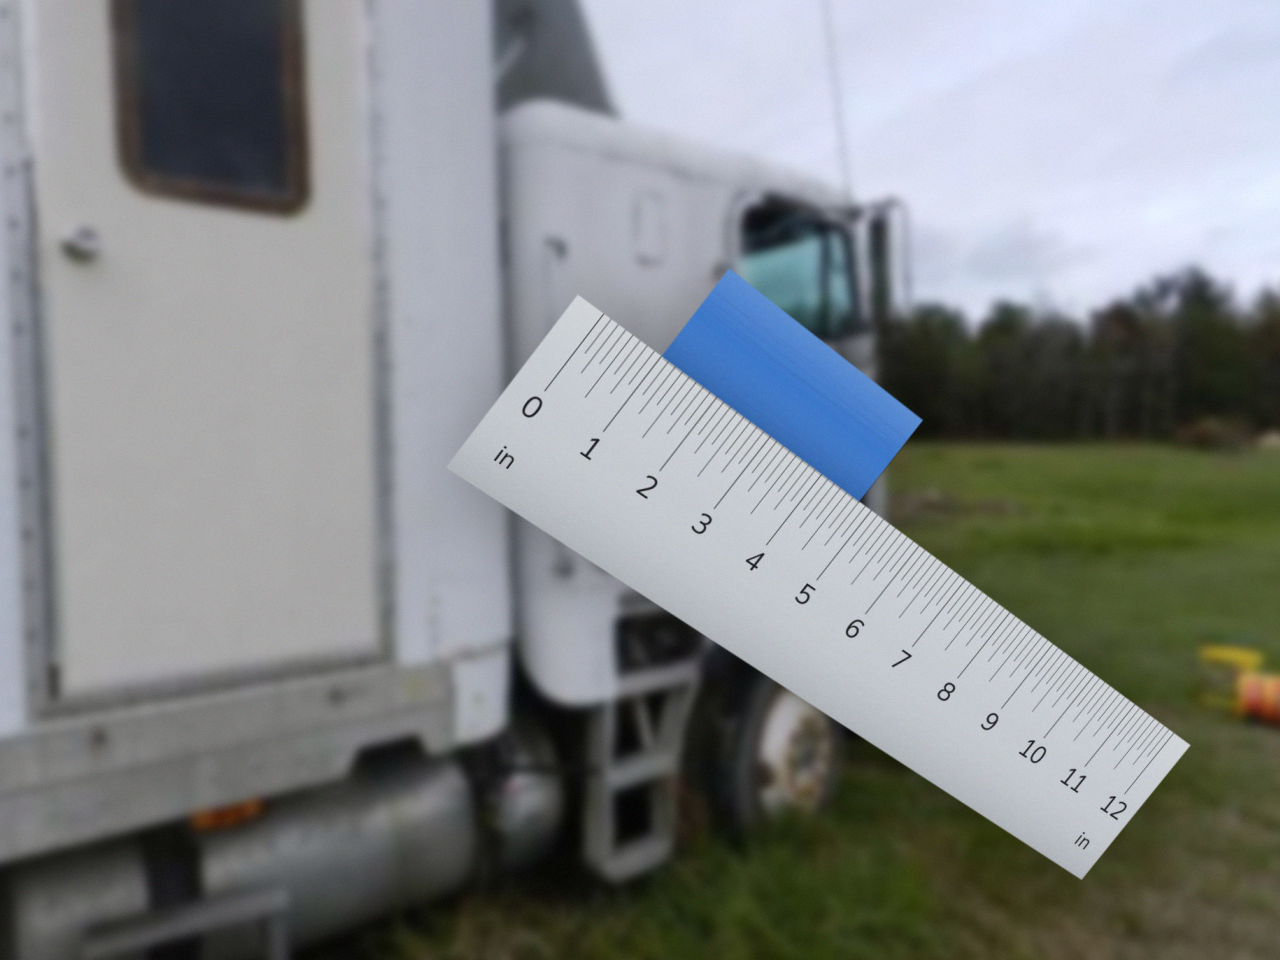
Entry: 3.75,in
